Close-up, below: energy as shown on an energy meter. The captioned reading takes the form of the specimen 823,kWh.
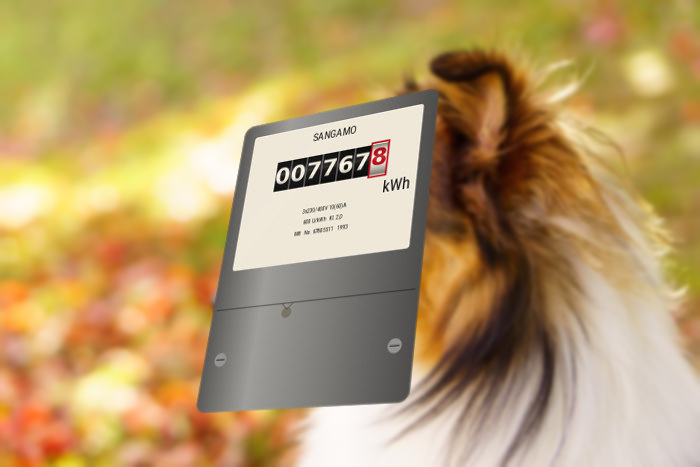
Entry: 7767.8,kWh
